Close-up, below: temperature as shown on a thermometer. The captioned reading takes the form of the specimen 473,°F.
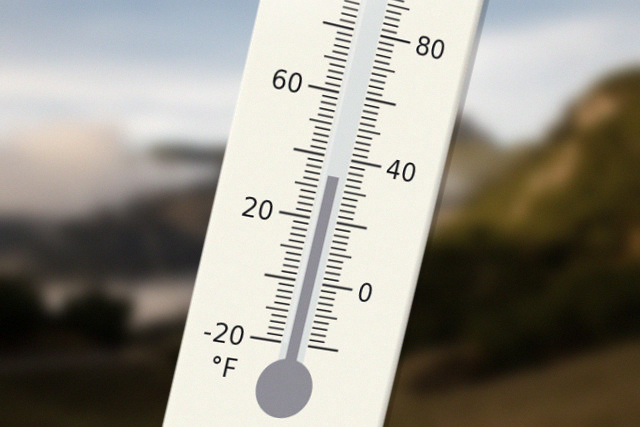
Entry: 34,°F
